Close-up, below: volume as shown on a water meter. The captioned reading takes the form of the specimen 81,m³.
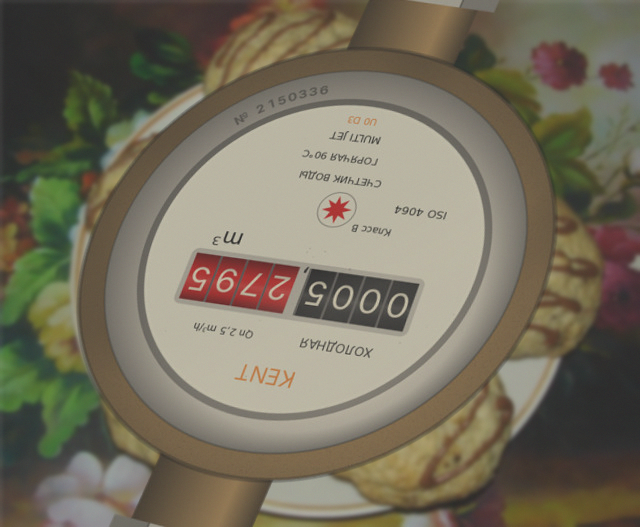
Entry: 5.2795,m³
